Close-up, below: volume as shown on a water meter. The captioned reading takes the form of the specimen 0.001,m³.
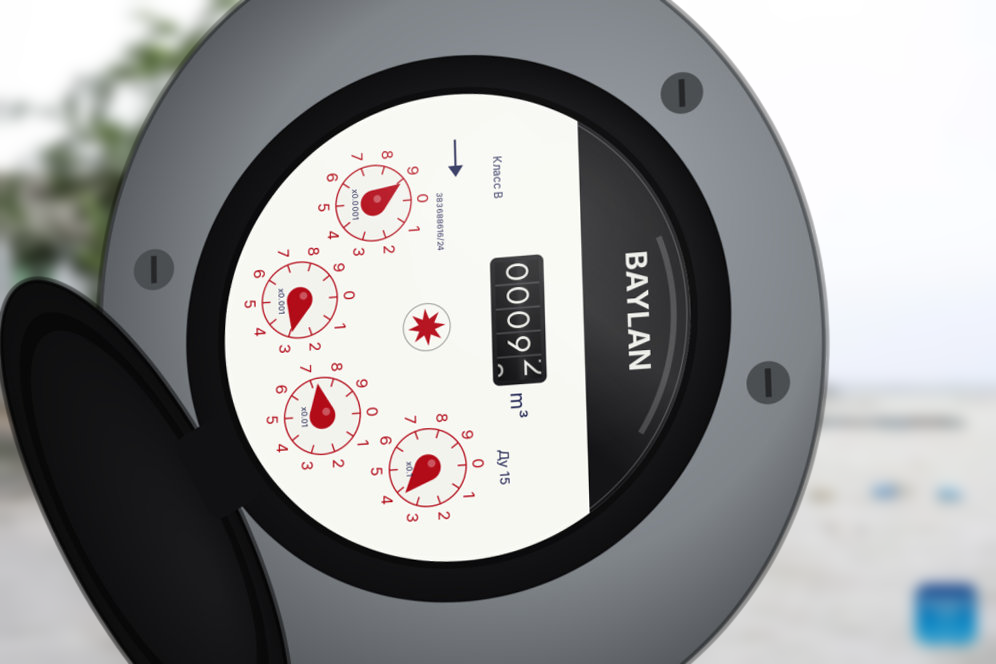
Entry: 92.3729,m³
